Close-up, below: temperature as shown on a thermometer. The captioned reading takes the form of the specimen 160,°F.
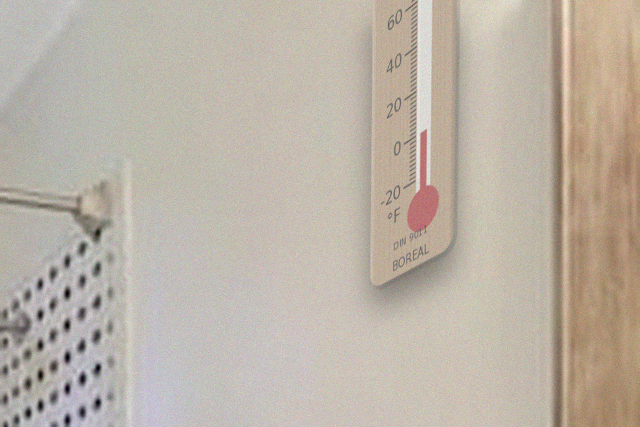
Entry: 0,°F
